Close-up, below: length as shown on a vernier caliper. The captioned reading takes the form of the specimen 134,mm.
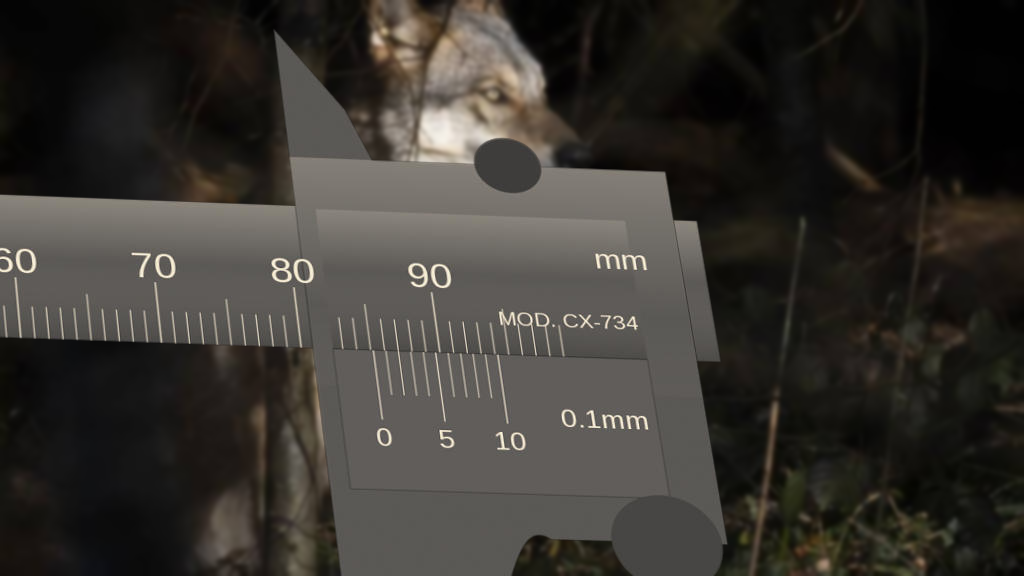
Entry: 85.2,mm
